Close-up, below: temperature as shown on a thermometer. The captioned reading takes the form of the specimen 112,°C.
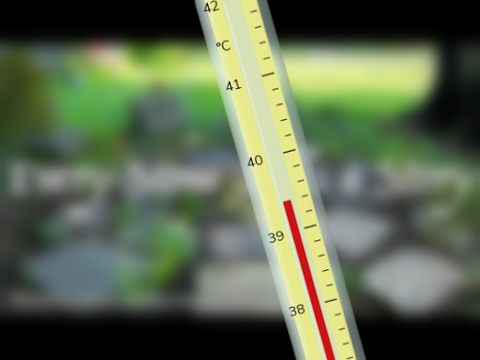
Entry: 39.4,°C
